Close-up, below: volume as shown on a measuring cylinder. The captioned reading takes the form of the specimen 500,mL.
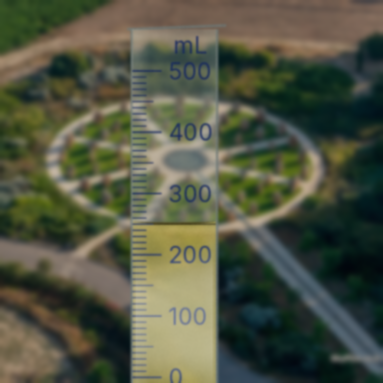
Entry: 250,mL
